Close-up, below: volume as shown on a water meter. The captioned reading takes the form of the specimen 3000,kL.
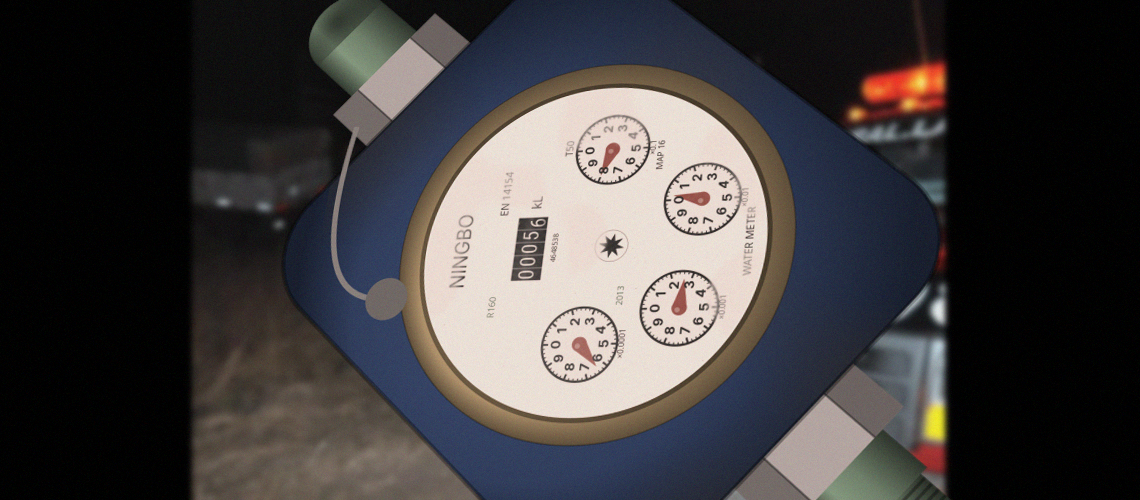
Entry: 55.8026,kL
